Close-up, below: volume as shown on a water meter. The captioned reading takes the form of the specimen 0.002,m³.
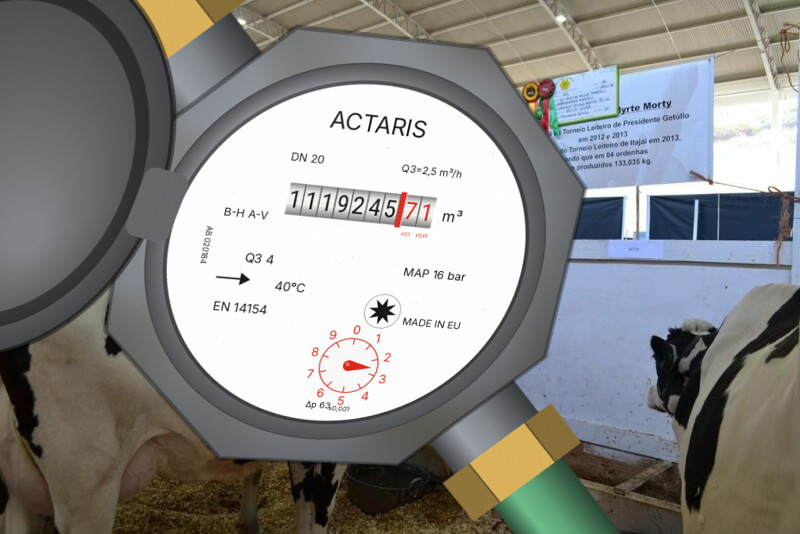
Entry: 1119245.712,m³
